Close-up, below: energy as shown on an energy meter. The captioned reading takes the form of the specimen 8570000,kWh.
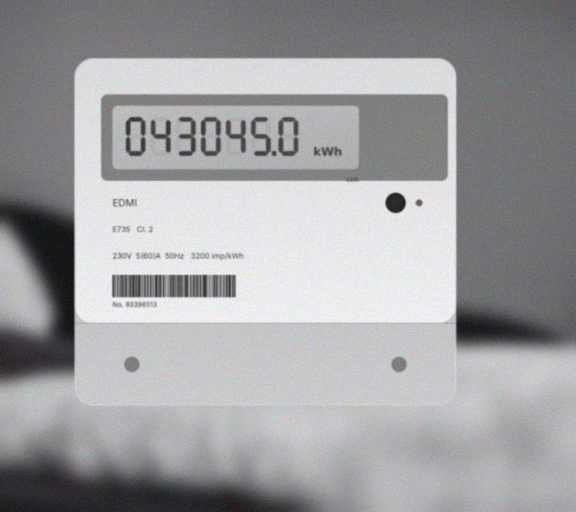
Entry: 43045.0,kWh
